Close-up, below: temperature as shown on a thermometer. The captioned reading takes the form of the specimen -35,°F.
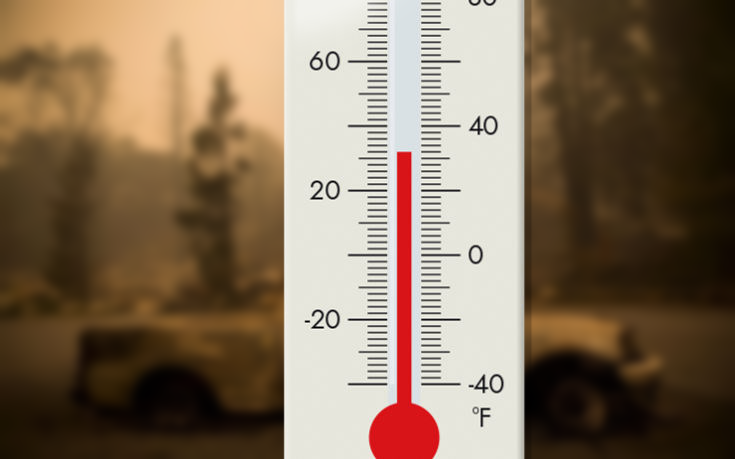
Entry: 32,°F
